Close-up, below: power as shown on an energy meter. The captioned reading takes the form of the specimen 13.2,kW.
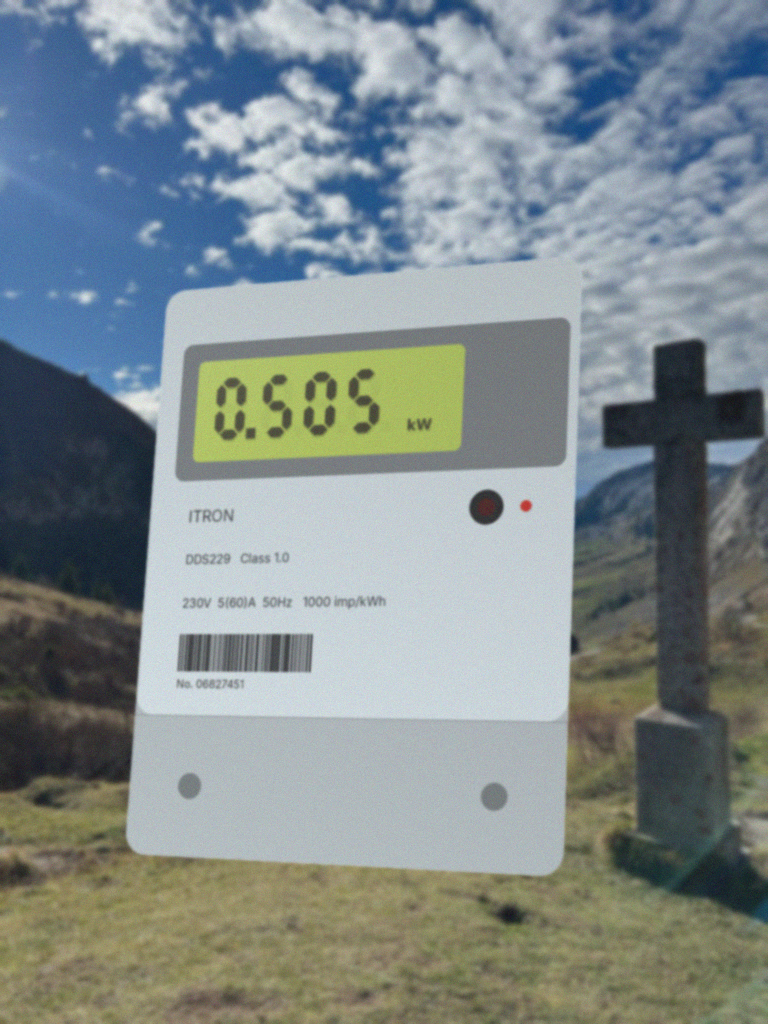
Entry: 0.505,kW
